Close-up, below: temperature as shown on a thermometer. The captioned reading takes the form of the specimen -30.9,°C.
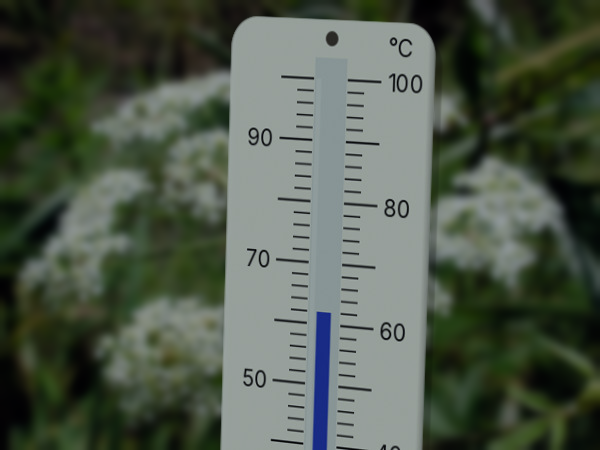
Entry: 62,°C
